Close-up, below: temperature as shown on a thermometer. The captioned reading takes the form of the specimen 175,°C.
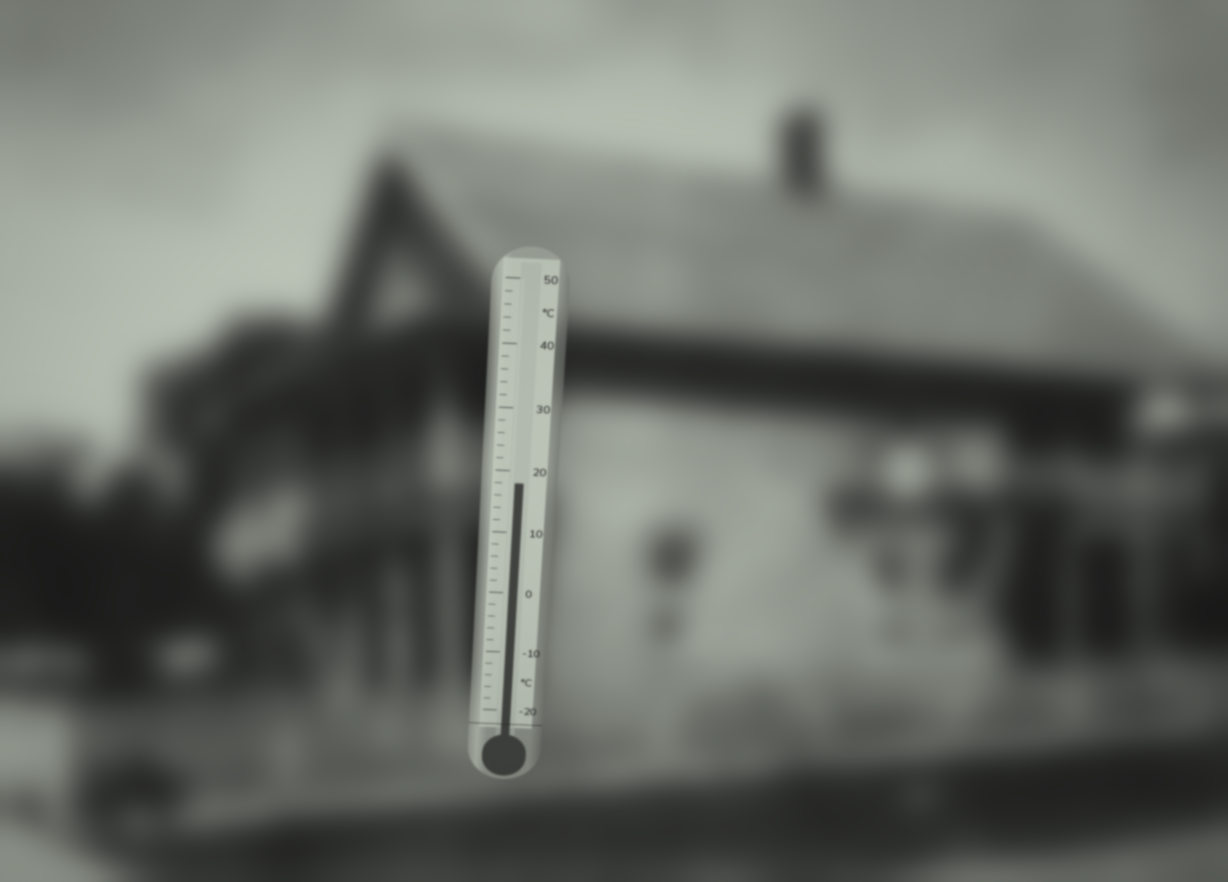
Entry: 18,°C
